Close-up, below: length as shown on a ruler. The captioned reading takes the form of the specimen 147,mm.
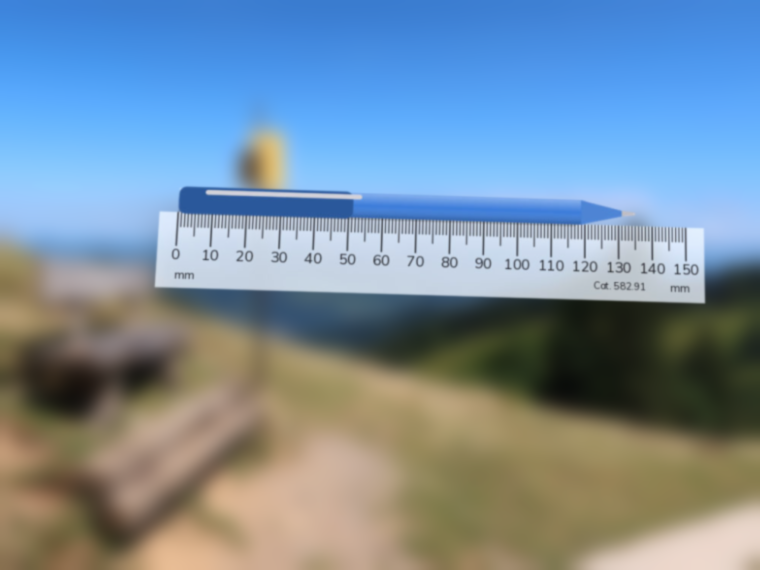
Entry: 135,mm
